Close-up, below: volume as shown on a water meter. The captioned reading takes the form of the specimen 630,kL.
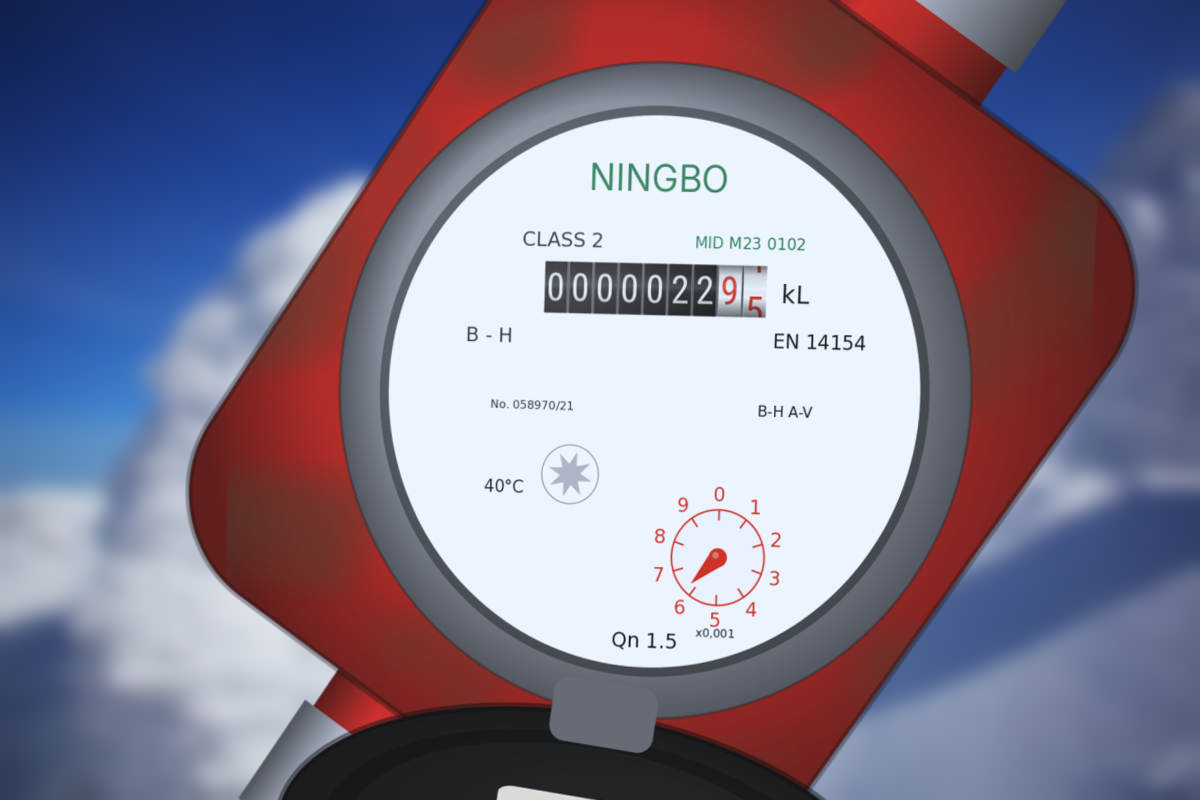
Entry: 22.946,kL
